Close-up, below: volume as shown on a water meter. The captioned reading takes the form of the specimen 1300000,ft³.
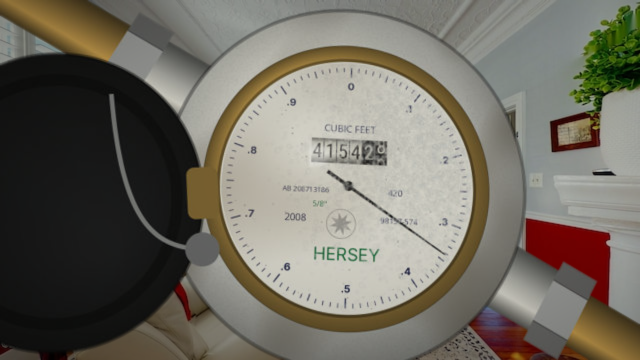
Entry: 415428.34,ft³
